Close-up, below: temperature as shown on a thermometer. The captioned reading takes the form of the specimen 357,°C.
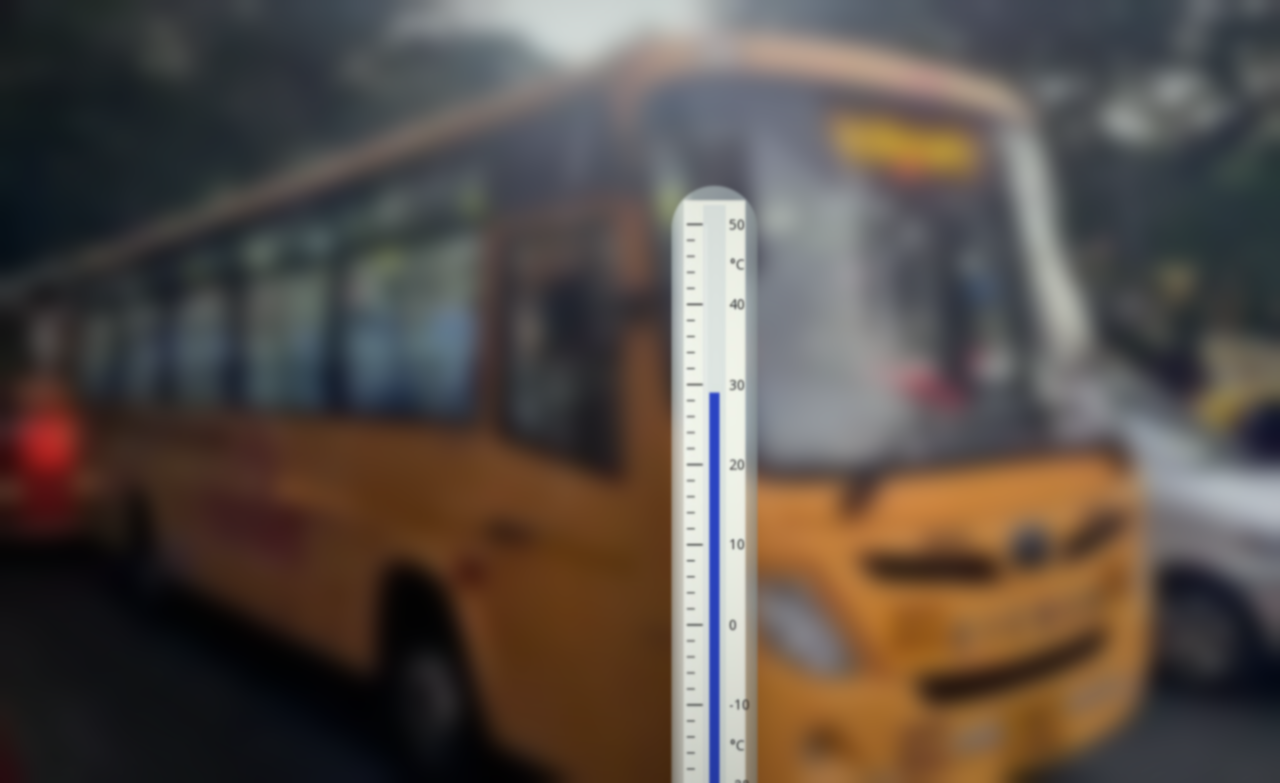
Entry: 29,°C
